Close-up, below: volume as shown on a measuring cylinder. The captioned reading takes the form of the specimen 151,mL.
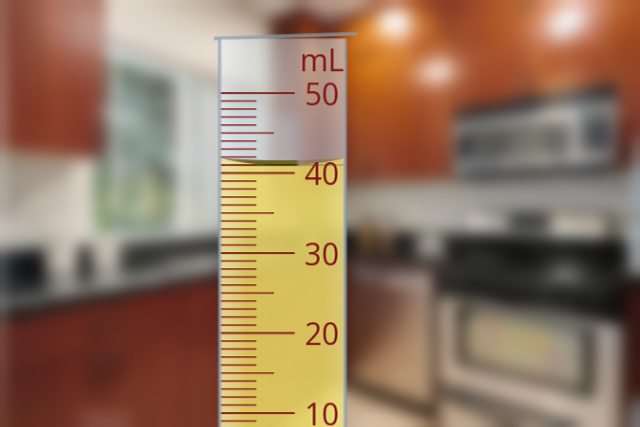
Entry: 41,mL
